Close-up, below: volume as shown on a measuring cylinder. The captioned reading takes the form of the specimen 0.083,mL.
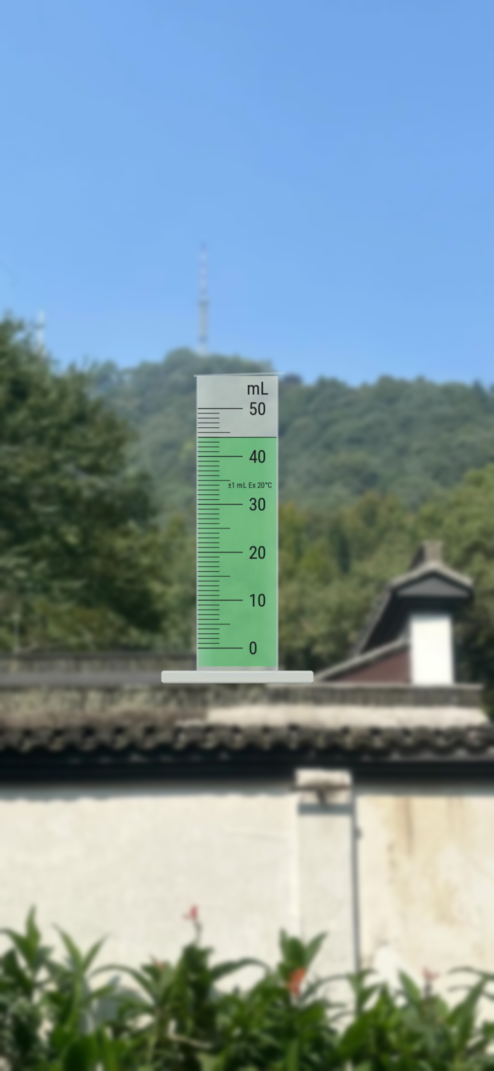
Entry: 44,mL
